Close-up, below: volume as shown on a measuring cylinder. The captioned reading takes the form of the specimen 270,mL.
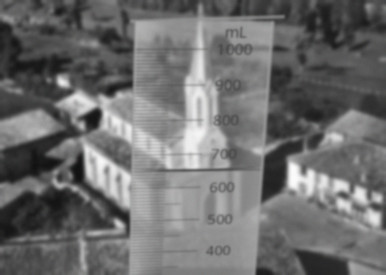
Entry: 650,mL
